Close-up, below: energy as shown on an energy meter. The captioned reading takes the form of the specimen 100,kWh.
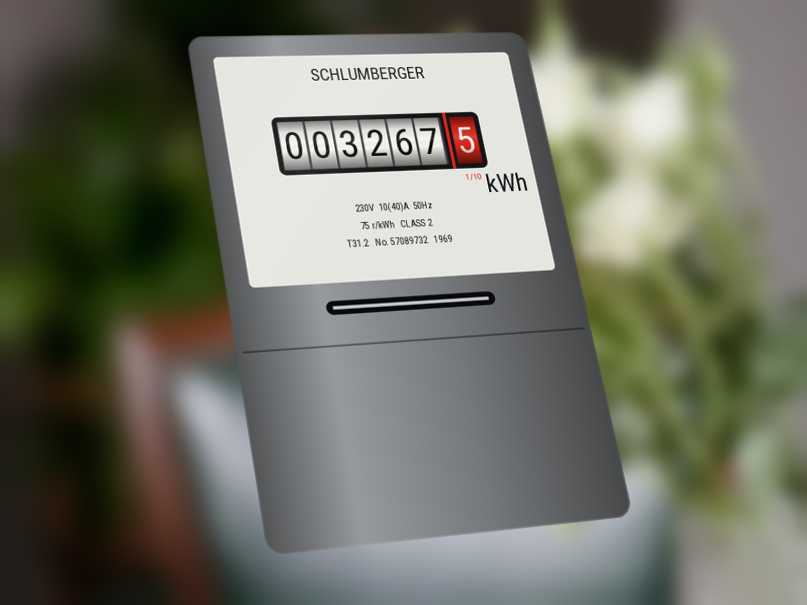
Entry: 3267.5,kWh
